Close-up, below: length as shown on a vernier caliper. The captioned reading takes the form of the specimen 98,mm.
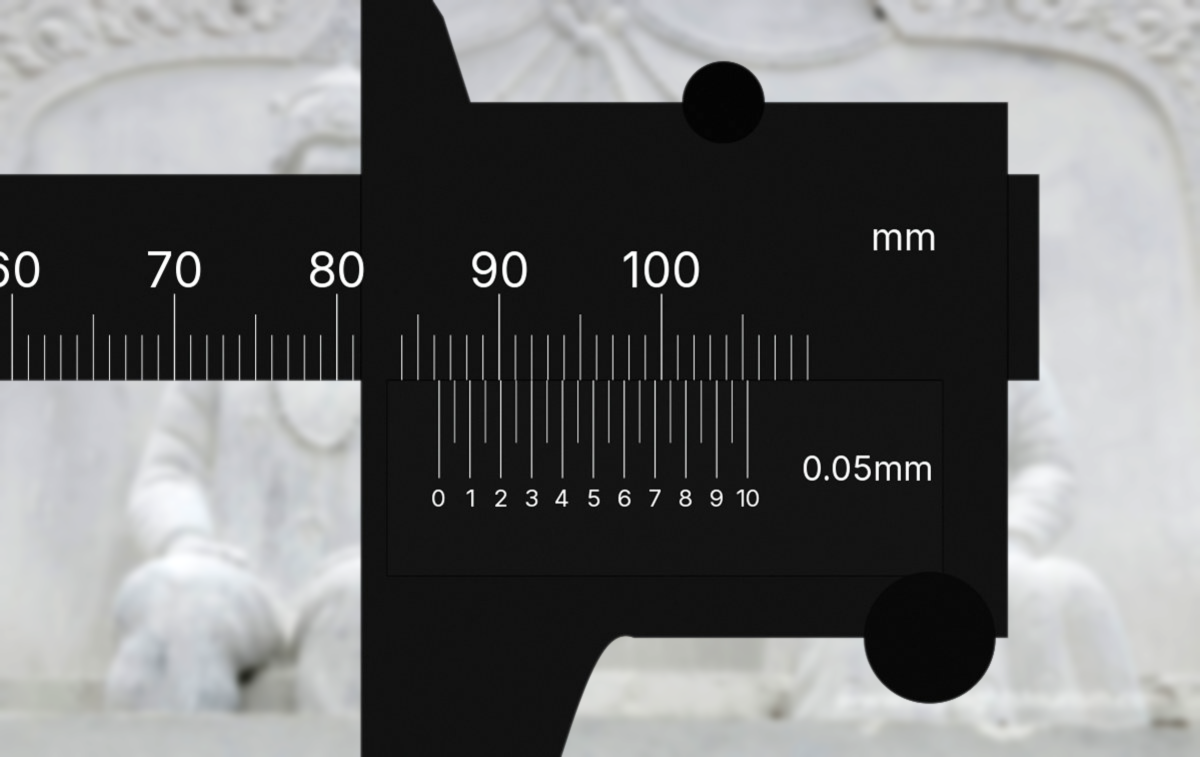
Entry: 86.3,mm
